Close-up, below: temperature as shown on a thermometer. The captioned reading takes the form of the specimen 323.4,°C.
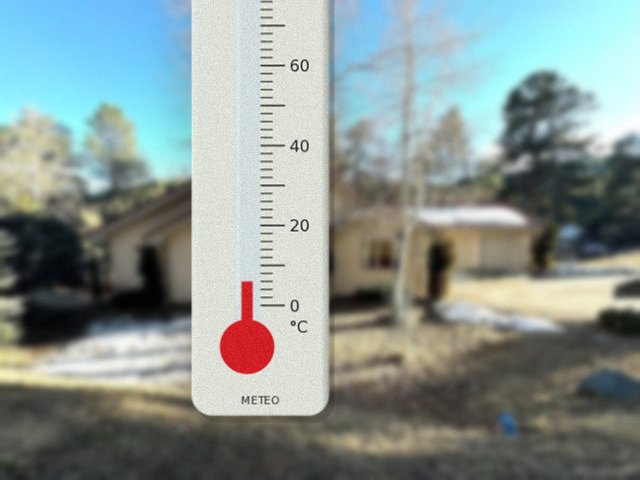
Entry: 6,°C
